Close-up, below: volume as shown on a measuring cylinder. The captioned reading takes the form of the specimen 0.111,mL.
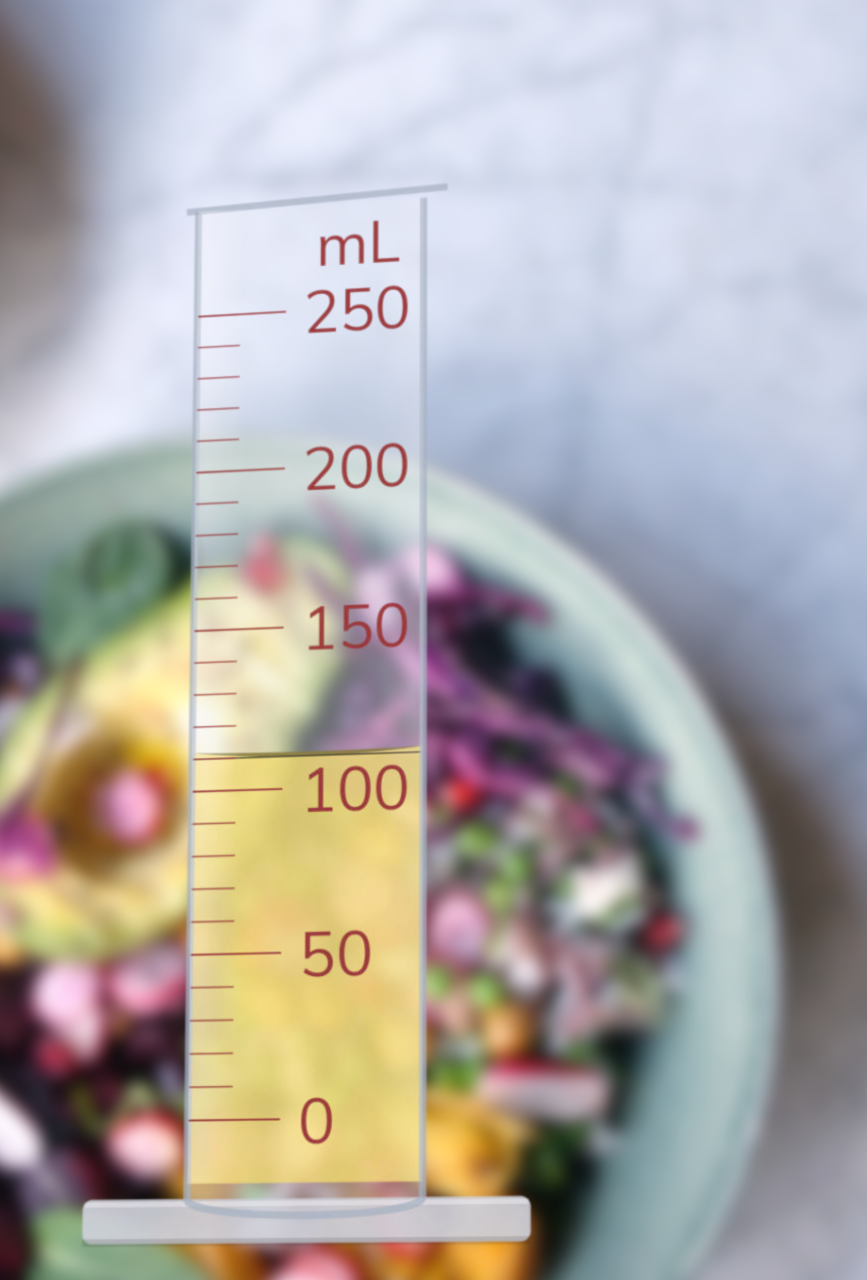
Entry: 110,mL
